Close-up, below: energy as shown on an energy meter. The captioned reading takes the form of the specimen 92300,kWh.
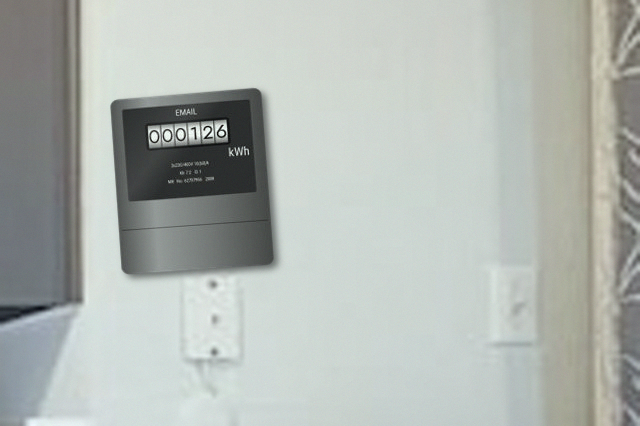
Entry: 126,kWh
